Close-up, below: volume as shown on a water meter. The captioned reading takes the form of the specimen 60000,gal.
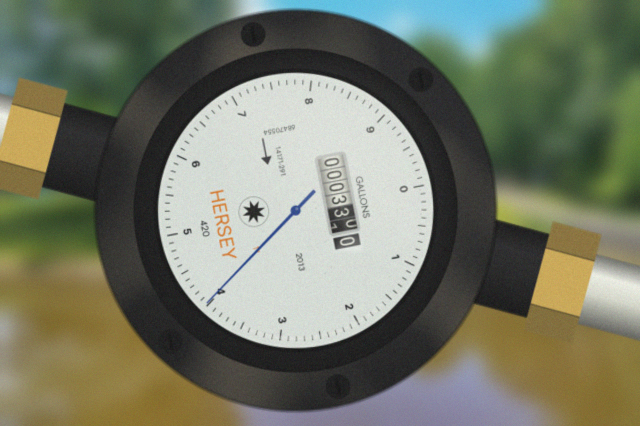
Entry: 3304.0,gal
